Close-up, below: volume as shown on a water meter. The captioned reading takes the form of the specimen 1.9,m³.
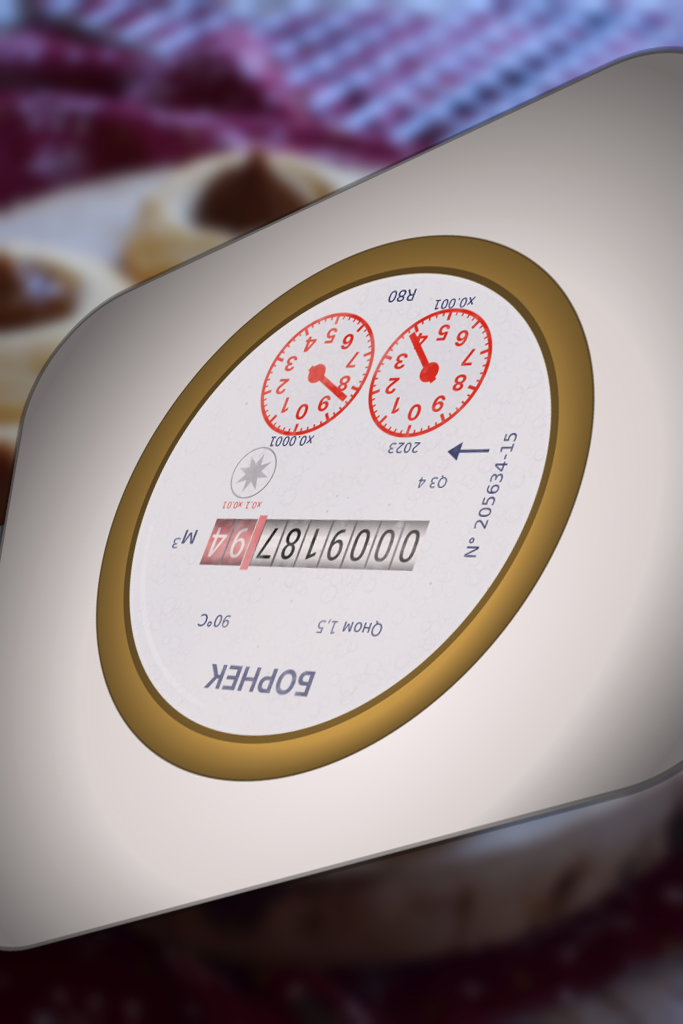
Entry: 9187.9438,m³
